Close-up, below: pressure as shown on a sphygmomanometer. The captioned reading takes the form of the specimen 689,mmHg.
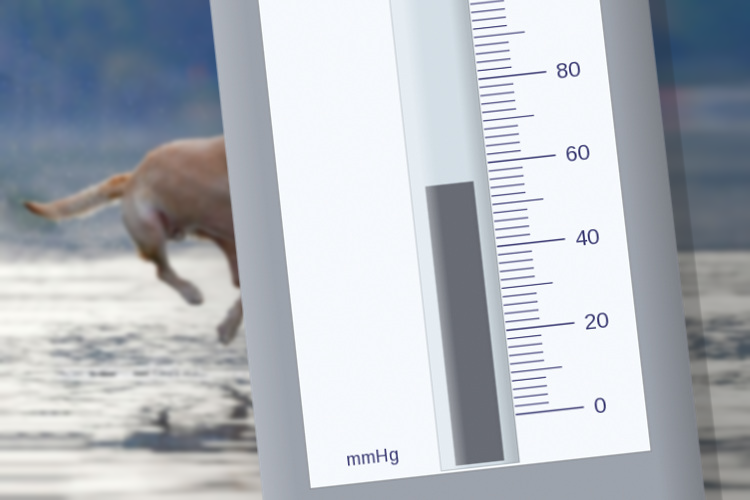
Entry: 56,mmHg
